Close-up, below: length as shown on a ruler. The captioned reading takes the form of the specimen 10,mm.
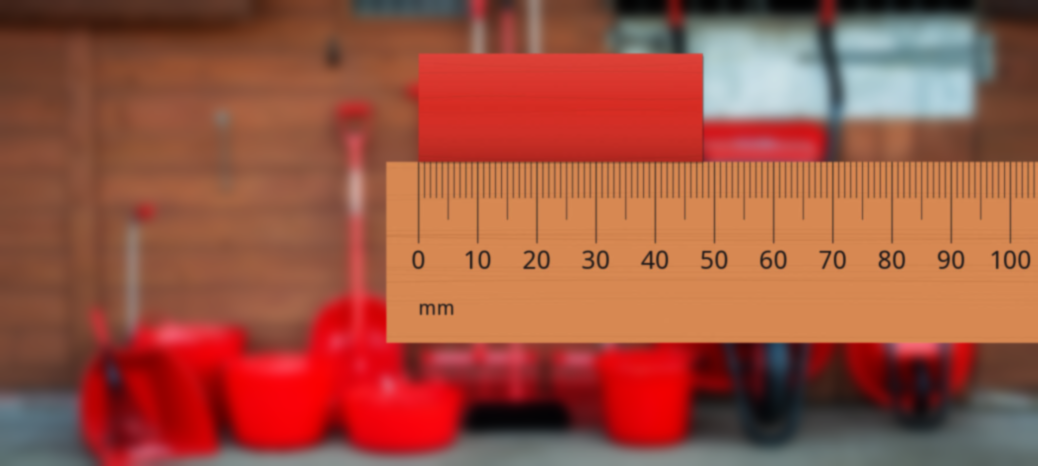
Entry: 48,mm
